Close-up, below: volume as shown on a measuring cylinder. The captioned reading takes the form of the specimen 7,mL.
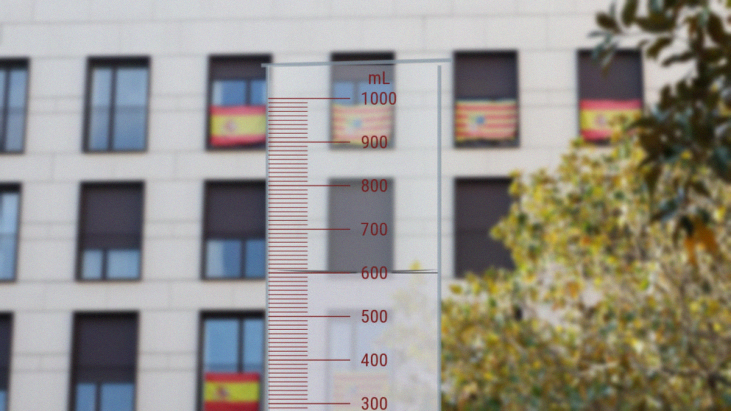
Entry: 600,mL
